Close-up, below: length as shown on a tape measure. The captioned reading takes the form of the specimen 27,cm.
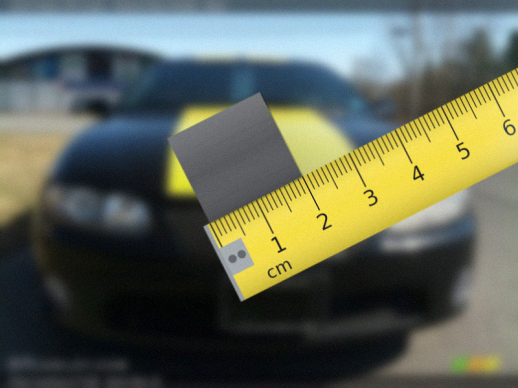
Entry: 2,cm
